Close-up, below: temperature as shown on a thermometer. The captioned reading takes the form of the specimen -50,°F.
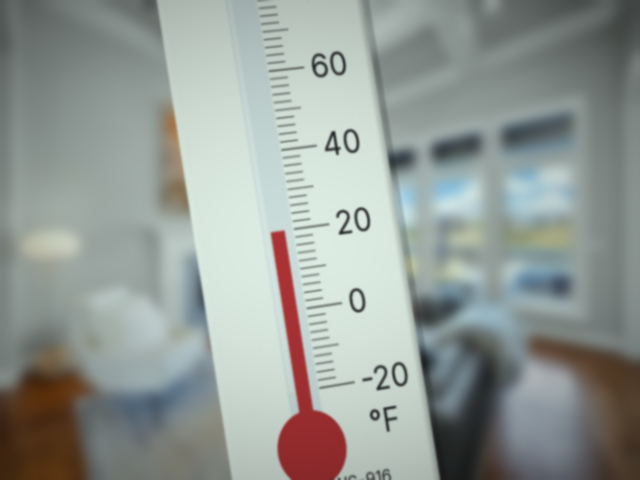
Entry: 20,°F
